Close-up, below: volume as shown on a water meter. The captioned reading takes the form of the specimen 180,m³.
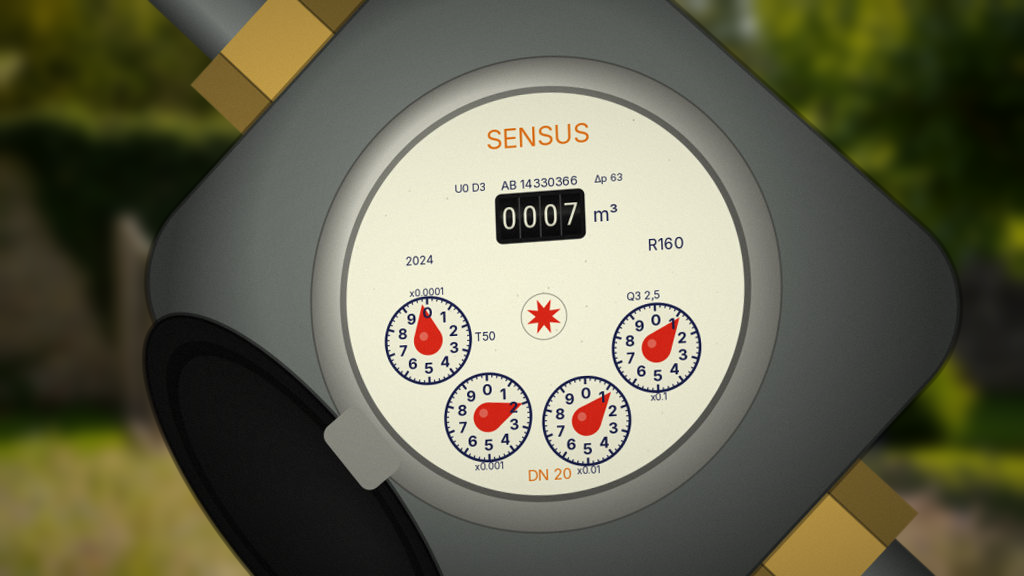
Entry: 7.1119,m³
